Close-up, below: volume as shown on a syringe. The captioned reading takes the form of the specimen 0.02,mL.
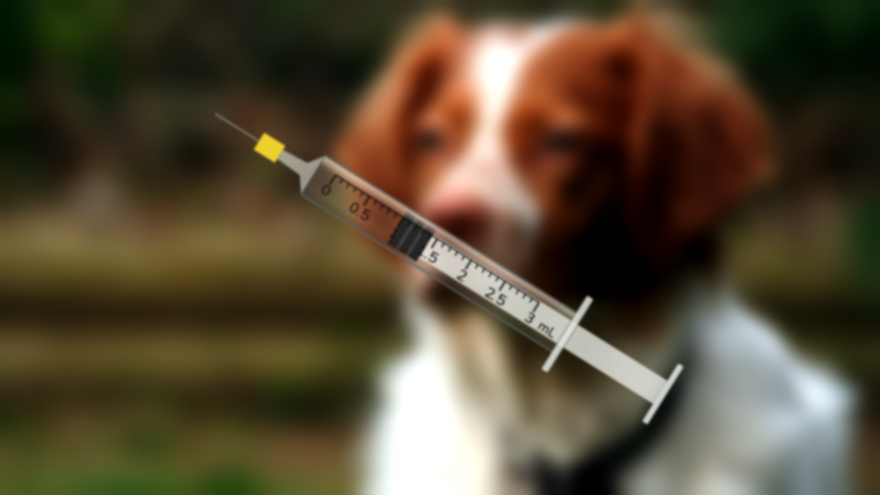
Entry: 1,mL
